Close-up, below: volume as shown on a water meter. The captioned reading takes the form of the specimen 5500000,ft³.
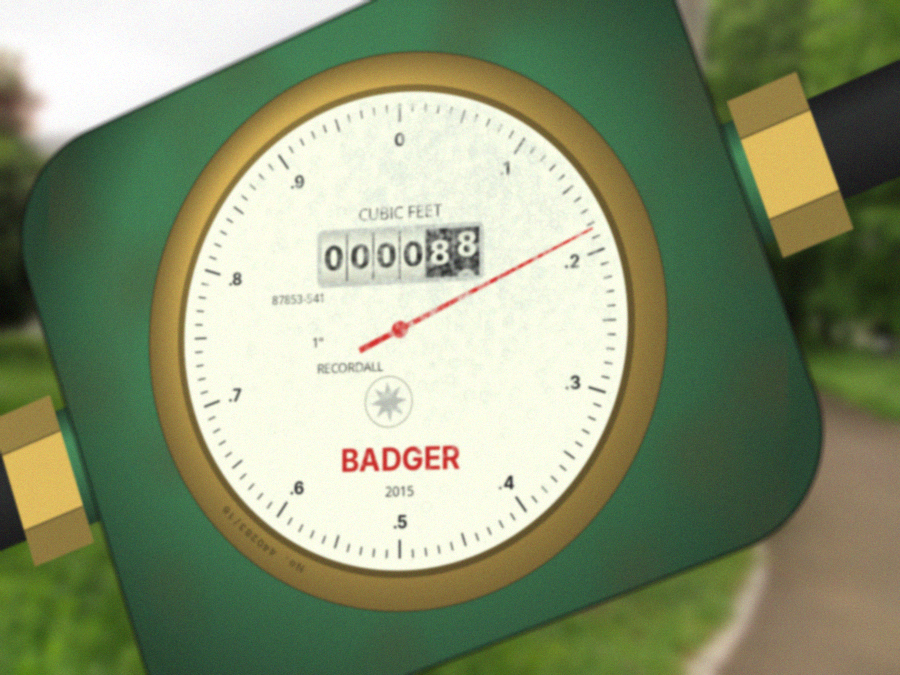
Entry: 88.18,ft³
